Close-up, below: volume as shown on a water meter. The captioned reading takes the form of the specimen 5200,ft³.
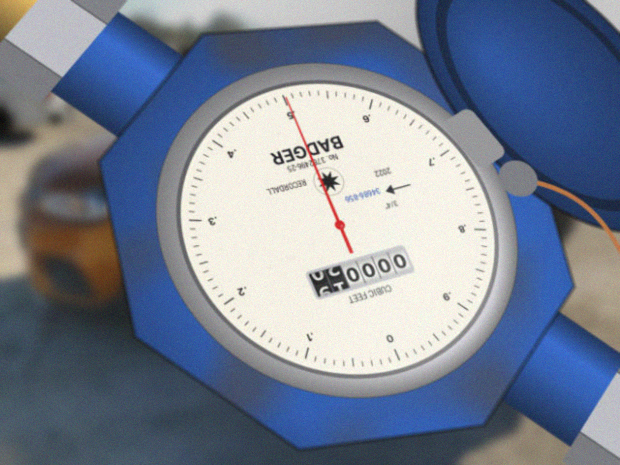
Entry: 19.50,ft³
